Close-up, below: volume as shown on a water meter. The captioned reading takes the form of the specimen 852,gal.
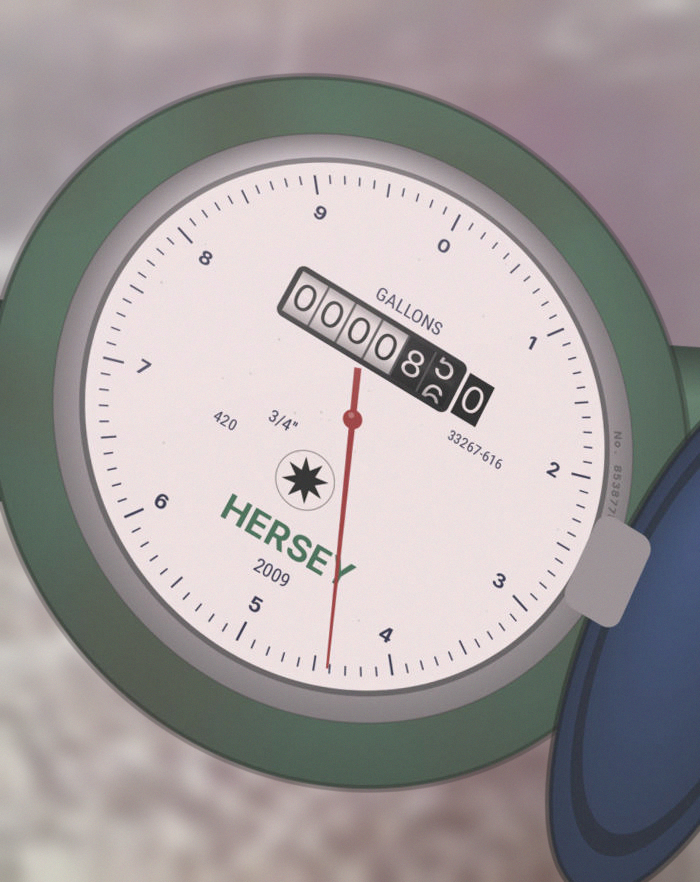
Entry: 854.4,gal
